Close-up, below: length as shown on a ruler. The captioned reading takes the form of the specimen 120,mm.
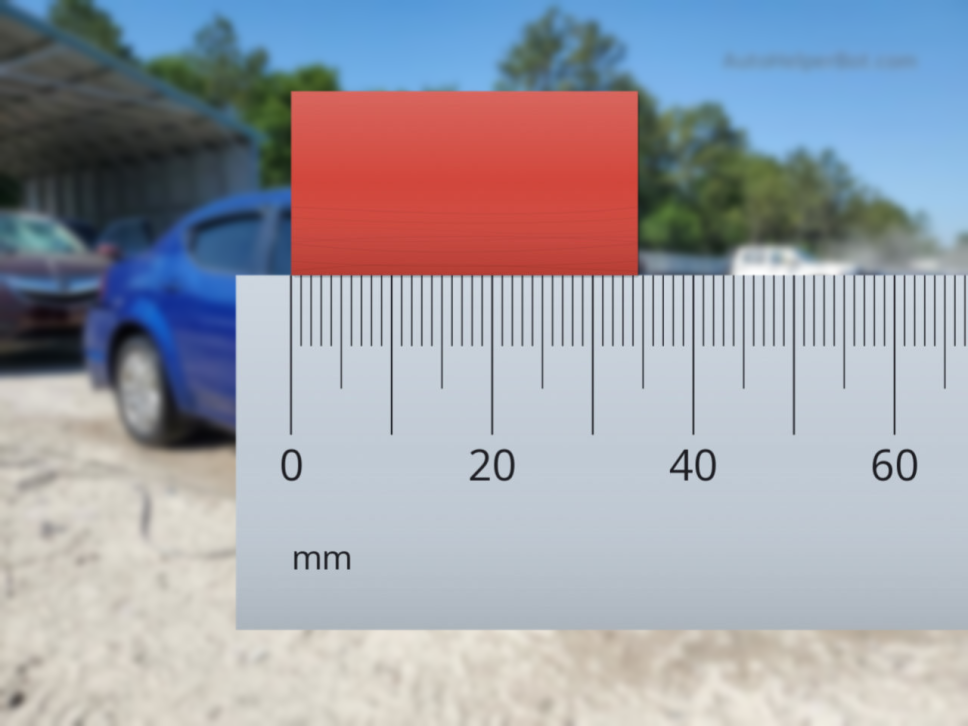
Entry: 34.5,mm
